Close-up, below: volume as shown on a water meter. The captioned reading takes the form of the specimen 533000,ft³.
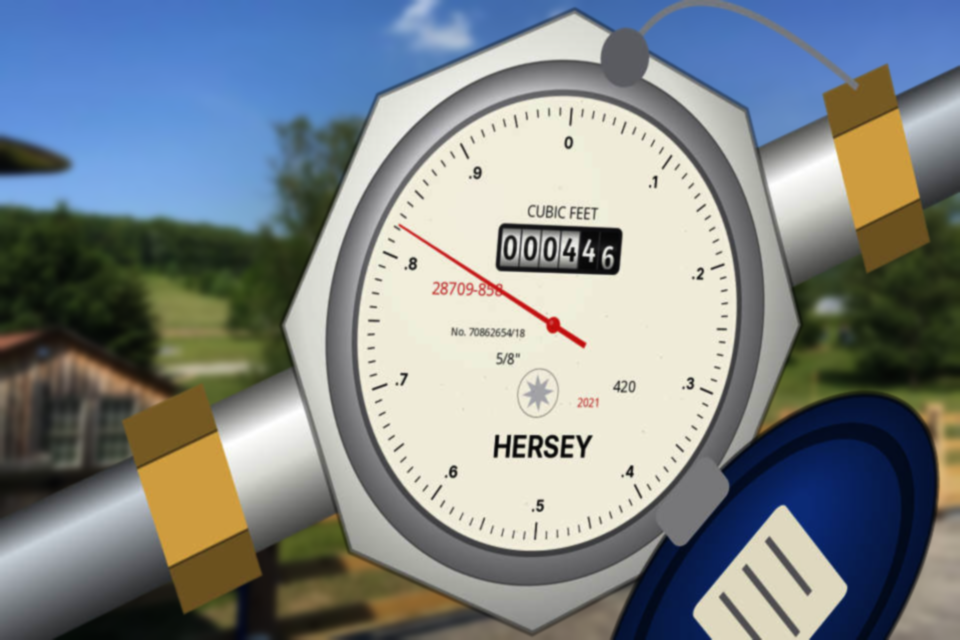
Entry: 445.82,ft³
